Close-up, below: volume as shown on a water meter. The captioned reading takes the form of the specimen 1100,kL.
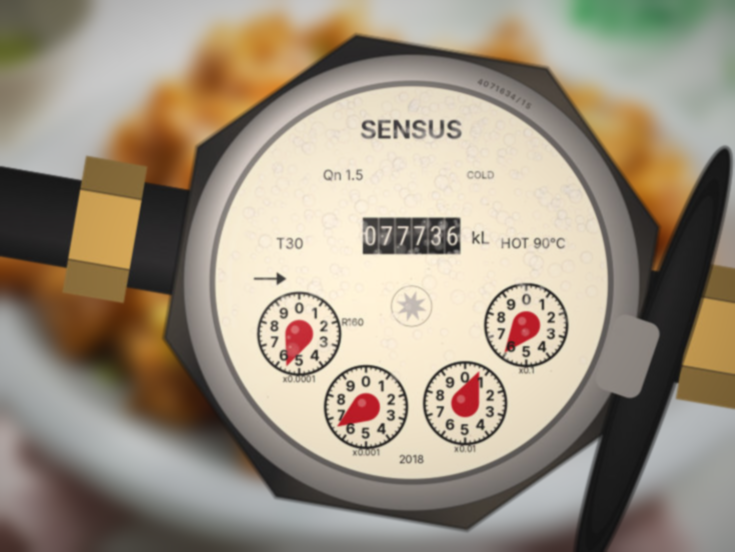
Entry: 77736.6065,kL
